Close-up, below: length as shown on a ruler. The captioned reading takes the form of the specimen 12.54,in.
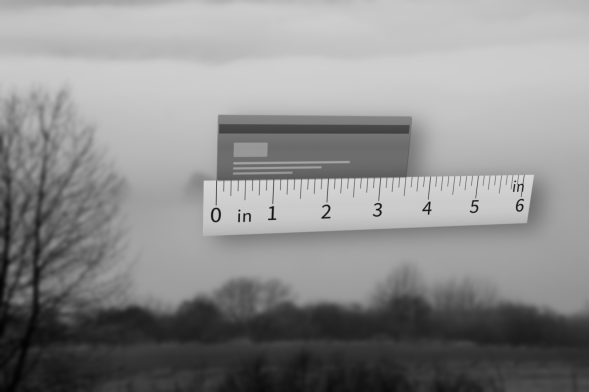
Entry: 3.5,in
